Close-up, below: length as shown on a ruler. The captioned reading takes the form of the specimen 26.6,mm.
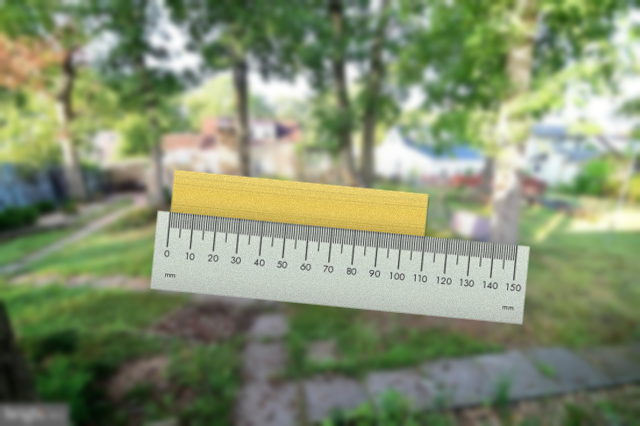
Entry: 110,mm
